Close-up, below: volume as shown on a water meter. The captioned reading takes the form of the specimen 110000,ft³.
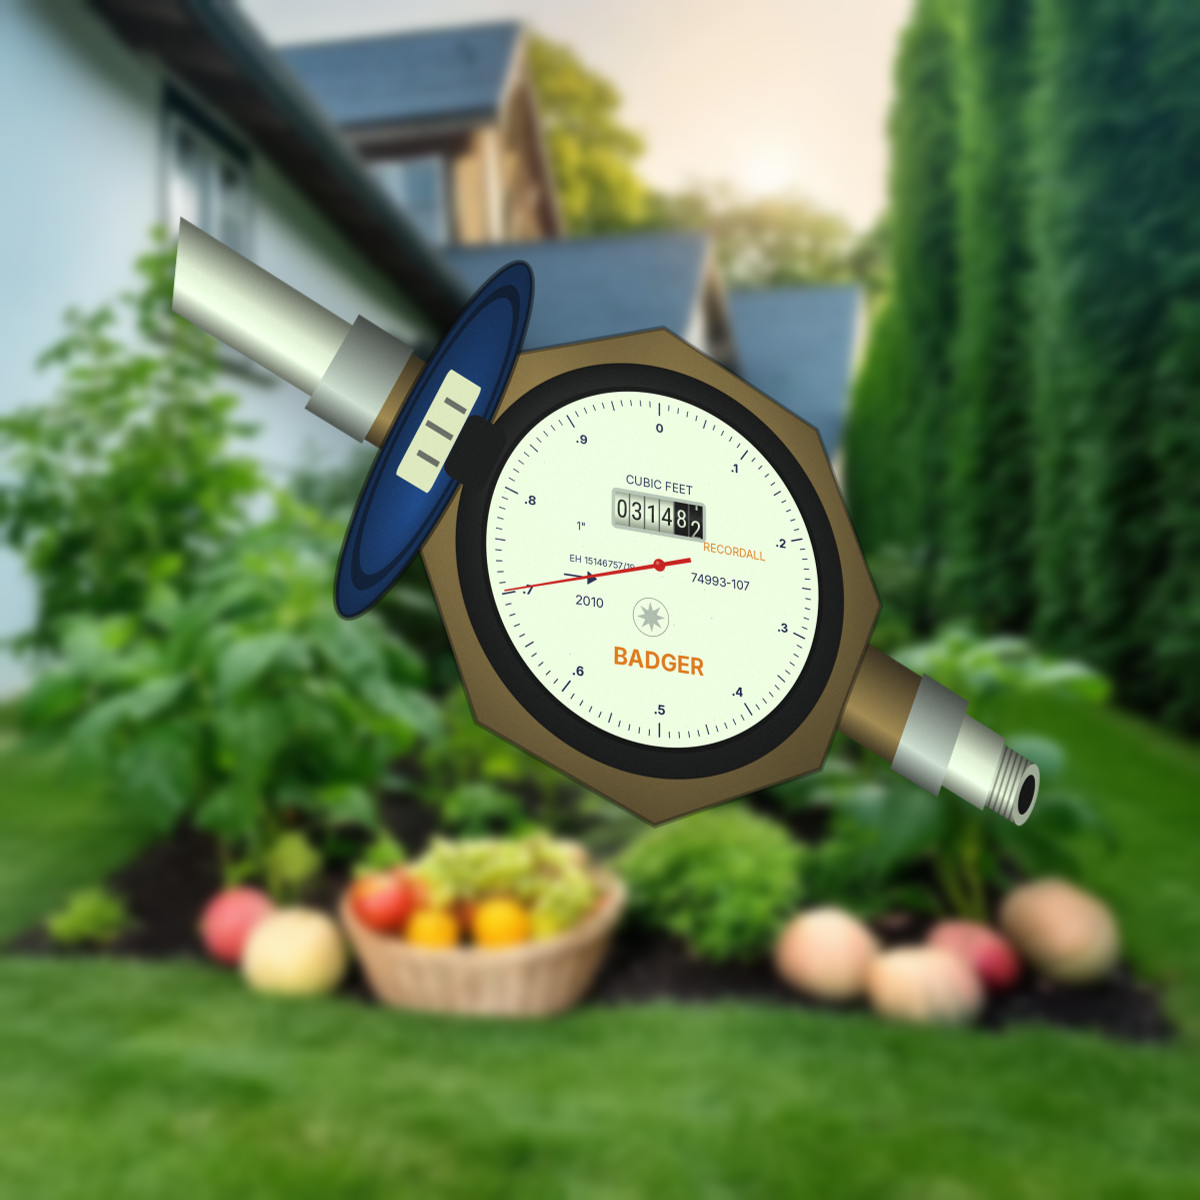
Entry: 31481.70,ft³
